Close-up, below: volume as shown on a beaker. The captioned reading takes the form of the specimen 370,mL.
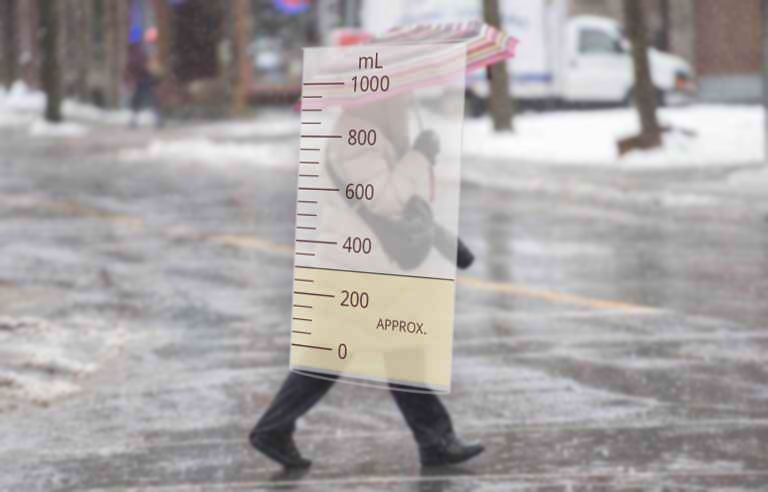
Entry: 300,mL
